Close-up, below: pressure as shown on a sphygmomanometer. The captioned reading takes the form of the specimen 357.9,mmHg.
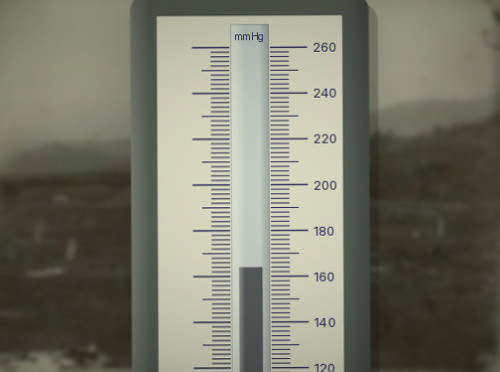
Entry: 164,mmHg
